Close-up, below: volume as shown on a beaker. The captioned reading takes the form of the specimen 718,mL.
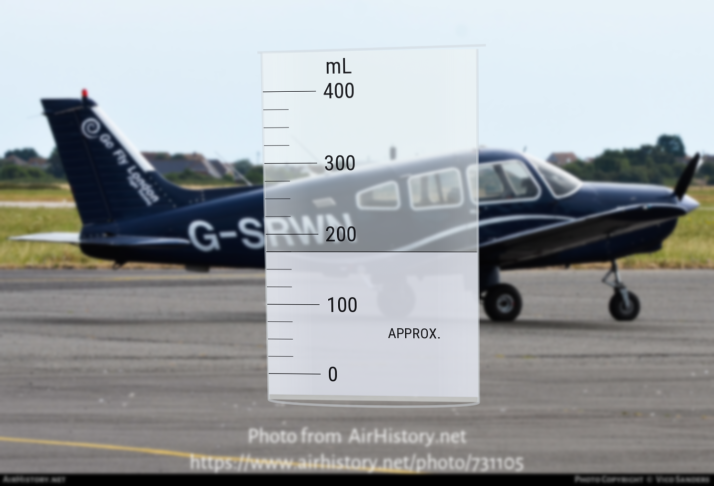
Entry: 175,mL
